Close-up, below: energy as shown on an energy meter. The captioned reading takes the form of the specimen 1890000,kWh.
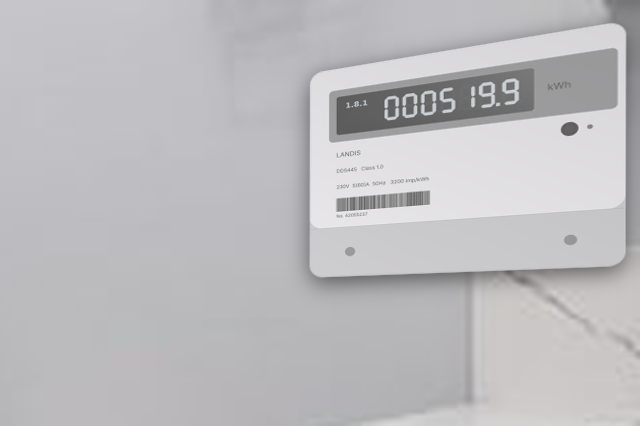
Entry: 519.9,kWh
